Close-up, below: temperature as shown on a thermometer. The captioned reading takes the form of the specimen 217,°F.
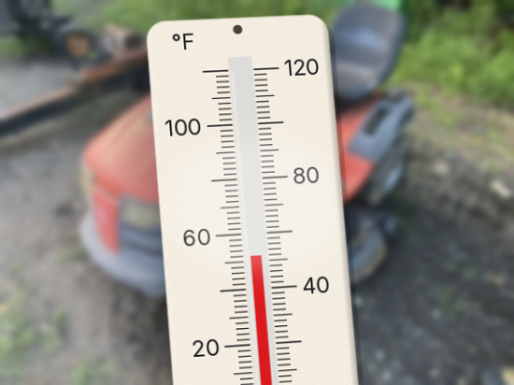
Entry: 52,°F
